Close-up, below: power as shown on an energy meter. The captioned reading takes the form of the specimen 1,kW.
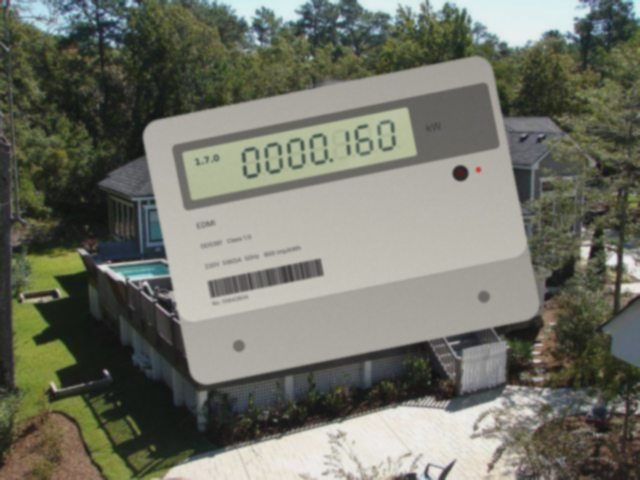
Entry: 0.160,kW
